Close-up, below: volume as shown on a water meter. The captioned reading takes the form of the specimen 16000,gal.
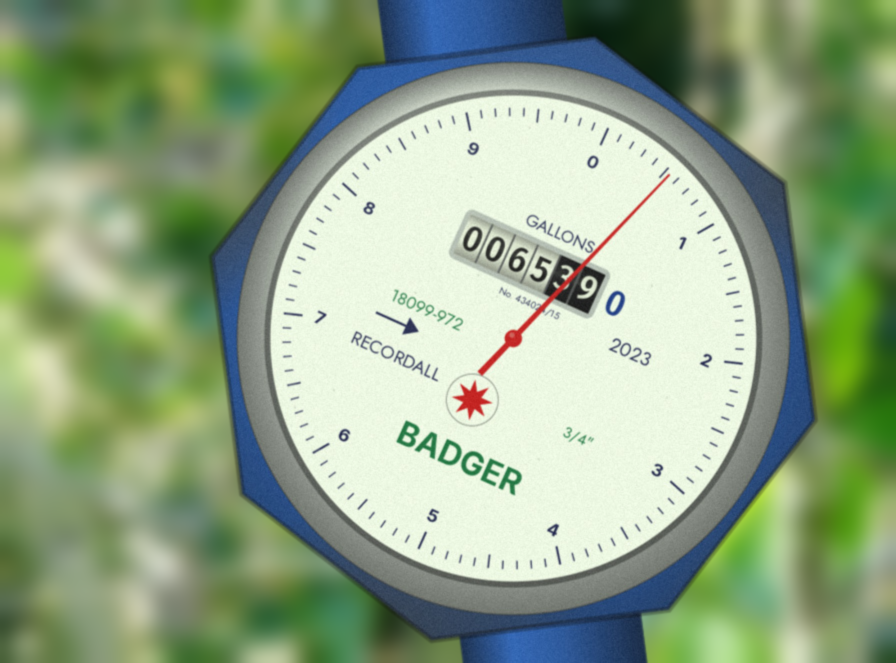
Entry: 65390.5,gal
